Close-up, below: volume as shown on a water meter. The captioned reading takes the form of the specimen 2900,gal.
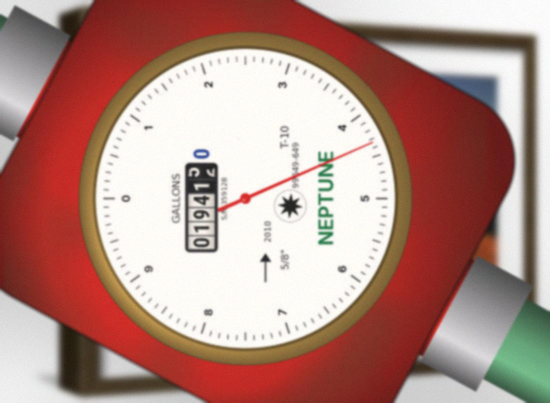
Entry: 194154.3,gal
